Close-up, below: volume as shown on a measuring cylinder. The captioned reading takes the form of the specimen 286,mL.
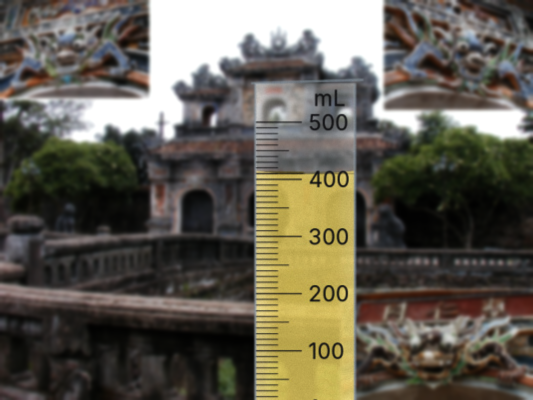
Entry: 410,mL
